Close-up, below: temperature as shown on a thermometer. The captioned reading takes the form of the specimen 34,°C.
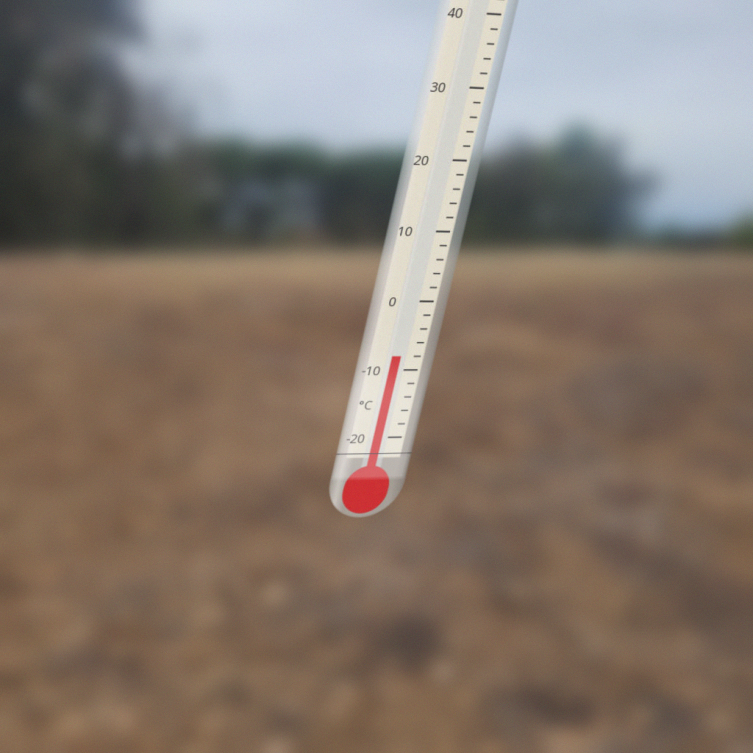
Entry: -8,°C
